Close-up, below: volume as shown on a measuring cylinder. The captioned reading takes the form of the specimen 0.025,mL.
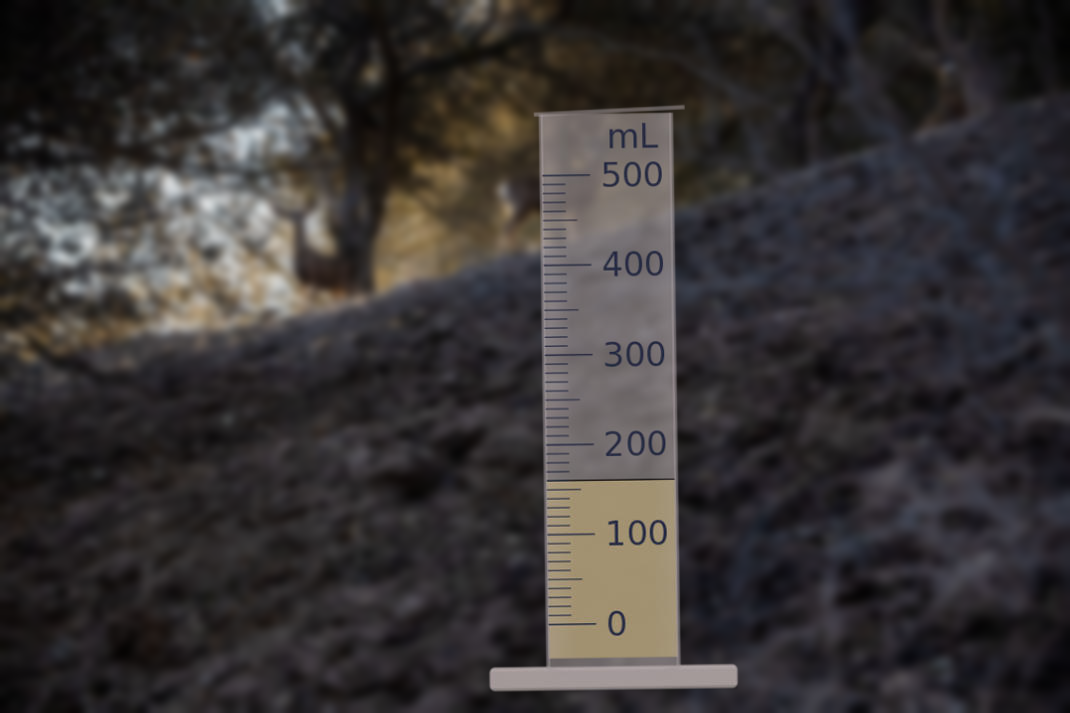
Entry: 160,mL
